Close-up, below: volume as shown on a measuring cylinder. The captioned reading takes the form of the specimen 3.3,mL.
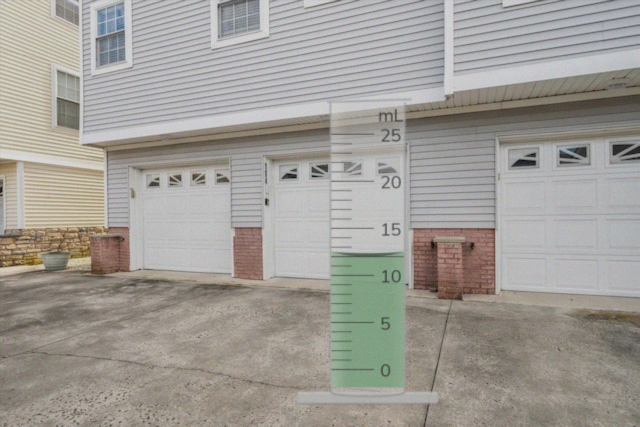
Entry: 12,mL
